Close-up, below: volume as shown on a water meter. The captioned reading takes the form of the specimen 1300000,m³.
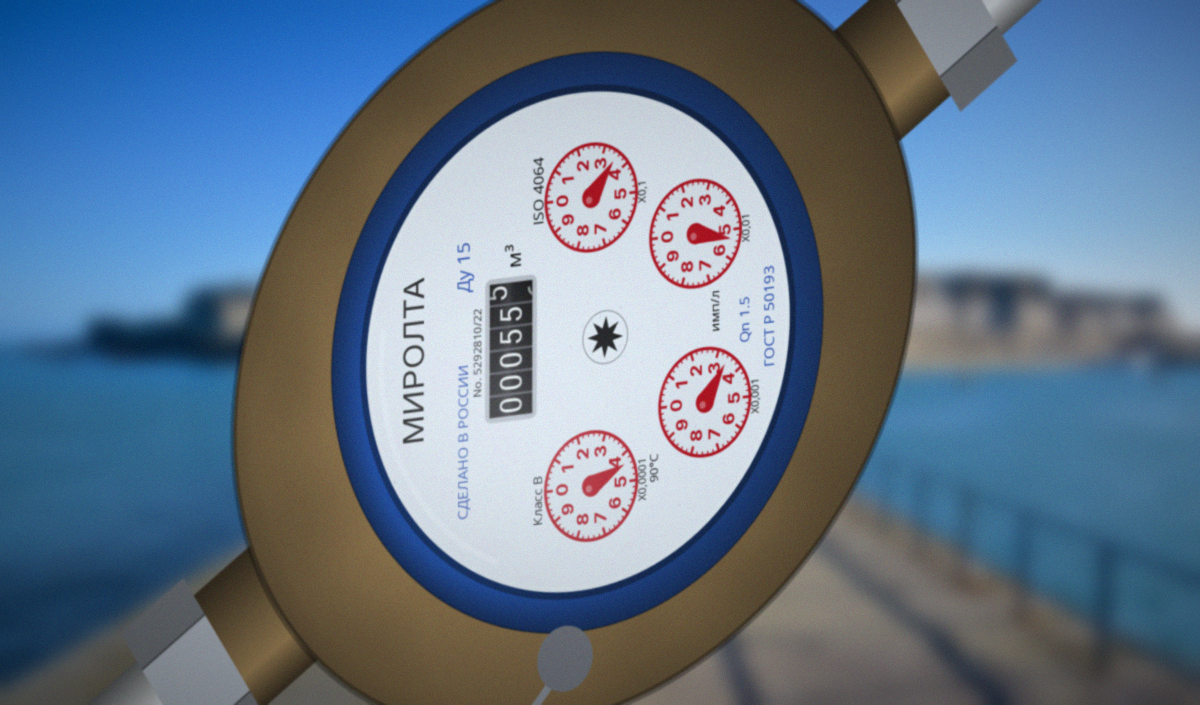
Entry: 555.3534,m³
